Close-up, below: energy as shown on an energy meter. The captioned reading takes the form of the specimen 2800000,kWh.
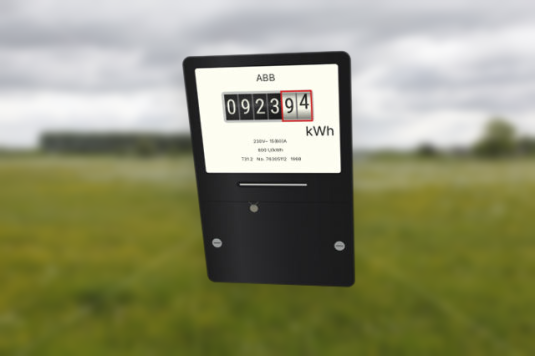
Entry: 923.94,kWh
